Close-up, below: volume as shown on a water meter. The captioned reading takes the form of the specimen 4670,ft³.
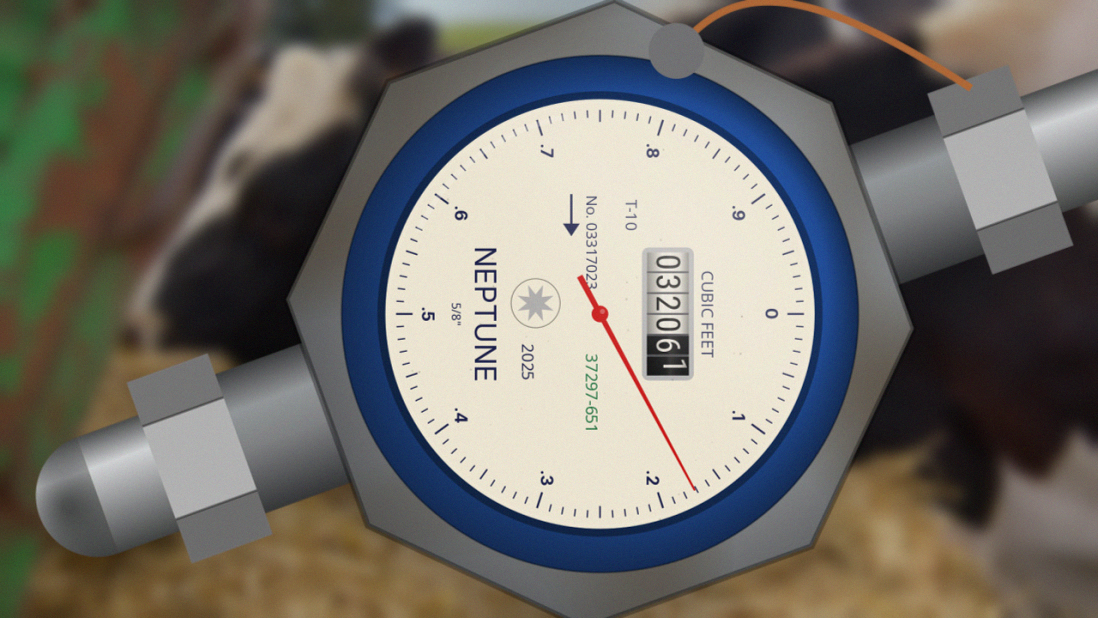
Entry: 32061.17,ft³
